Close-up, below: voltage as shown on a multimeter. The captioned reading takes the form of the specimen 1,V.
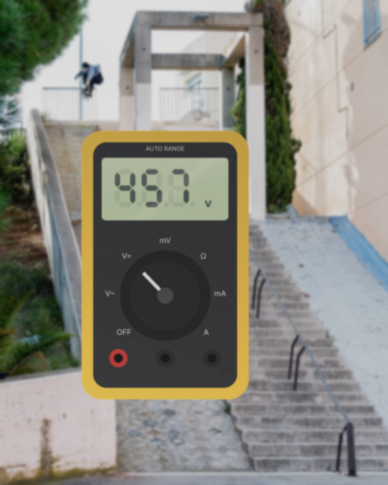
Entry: 457,V
